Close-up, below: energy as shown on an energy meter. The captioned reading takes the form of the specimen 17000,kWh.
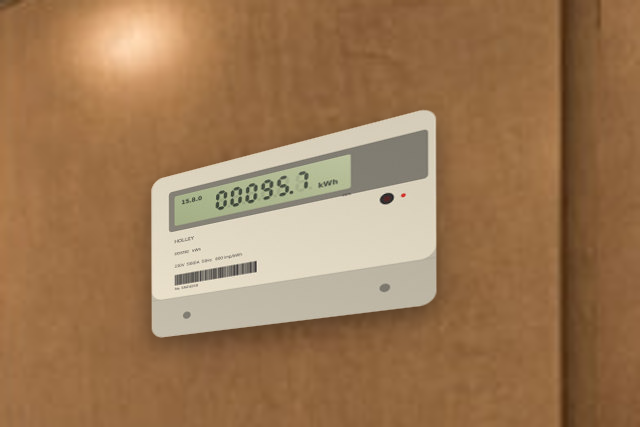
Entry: 95.7,kWh
